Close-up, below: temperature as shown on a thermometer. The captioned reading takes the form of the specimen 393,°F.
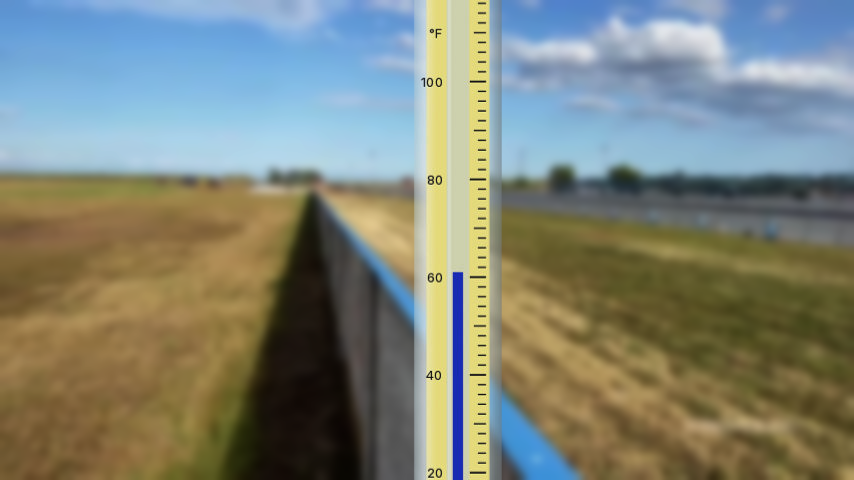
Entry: 61,°F
